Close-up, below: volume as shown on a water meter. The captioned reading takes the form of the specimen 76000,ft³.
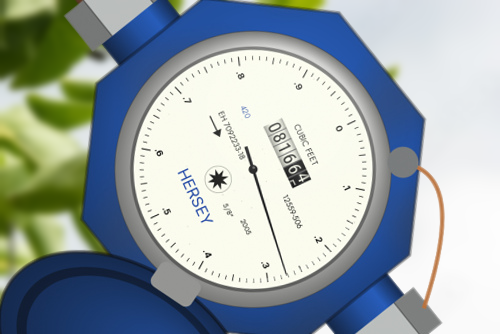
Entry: 81664.27,ft³
